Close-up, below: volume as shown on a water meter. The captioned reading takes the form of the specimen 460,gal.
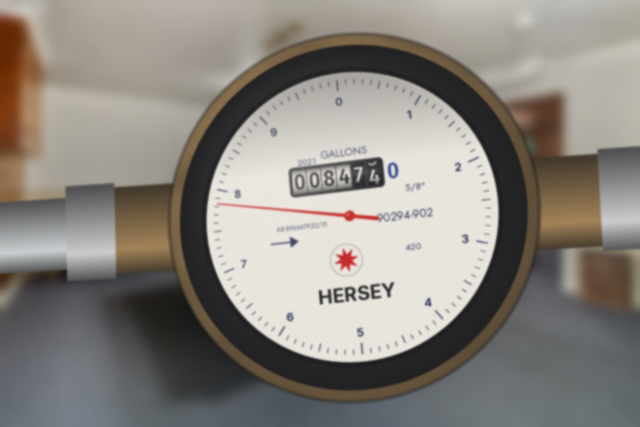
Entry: 84737.8,gal
